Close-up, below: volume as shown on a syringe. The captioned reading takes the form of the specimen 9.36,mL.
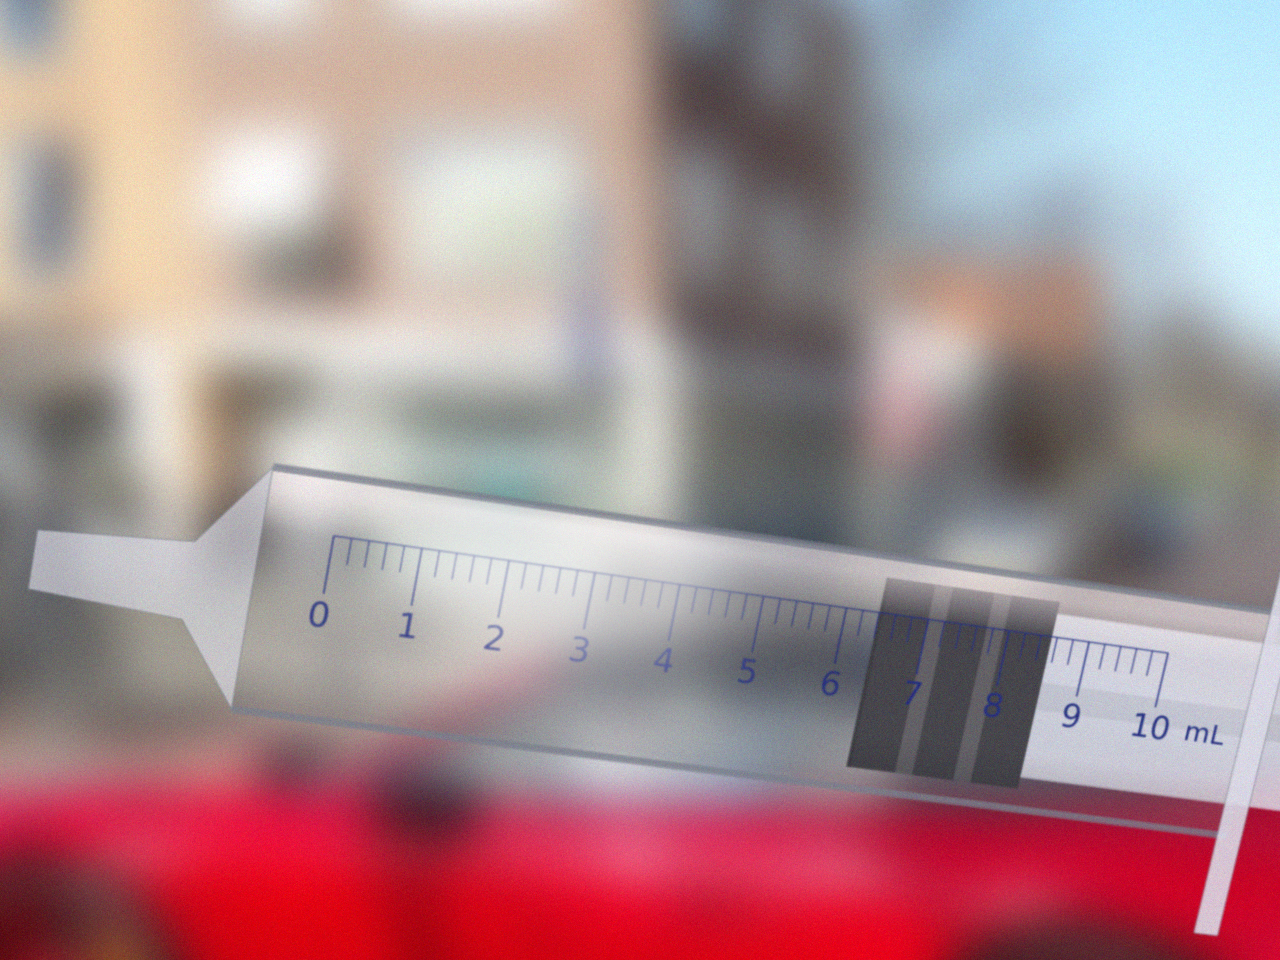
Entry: 6.4,mL
